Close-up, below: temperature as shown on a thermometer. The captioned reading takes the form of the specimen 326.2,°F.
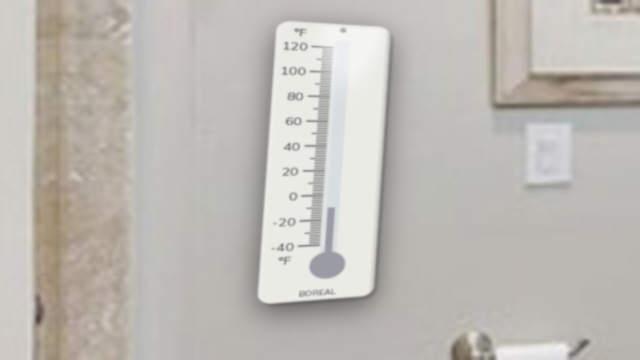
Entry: -10,°F
